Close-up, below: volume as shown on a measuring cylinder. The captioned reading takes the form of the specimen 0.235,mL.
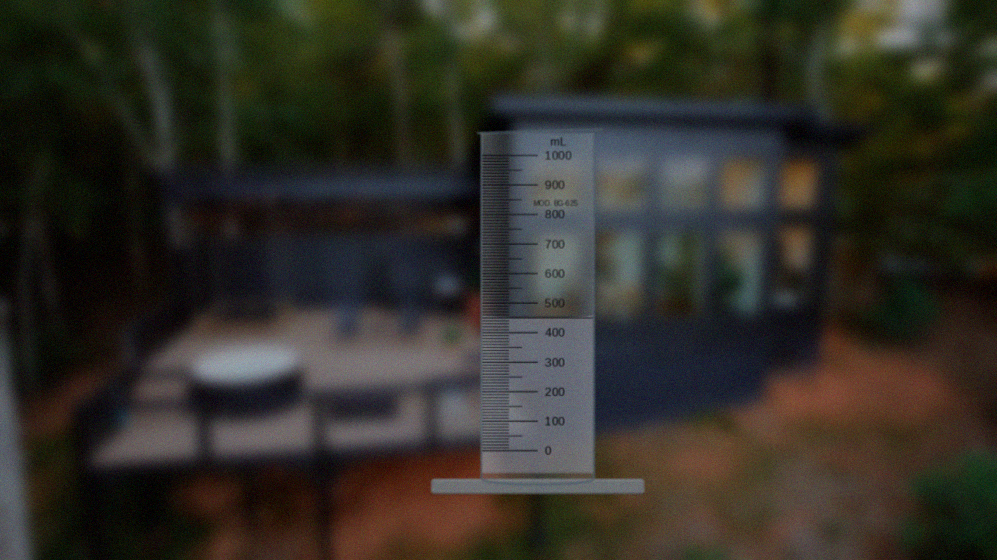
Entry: 450,mL
